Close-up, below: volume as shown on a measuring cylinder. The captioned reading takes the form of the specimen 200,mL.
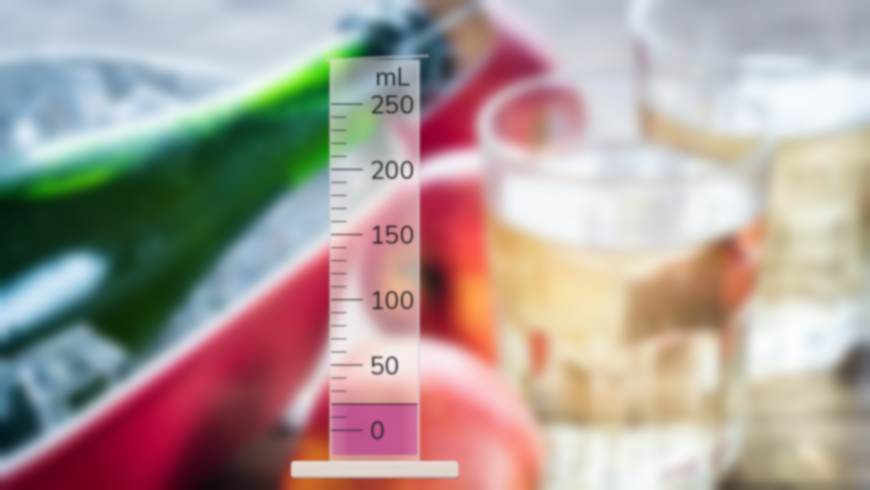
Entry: 20,mL
